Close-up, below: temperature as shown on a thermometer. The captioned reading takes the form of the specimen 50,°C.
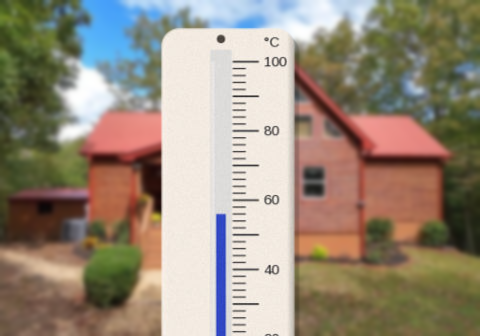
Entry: 56,°C
